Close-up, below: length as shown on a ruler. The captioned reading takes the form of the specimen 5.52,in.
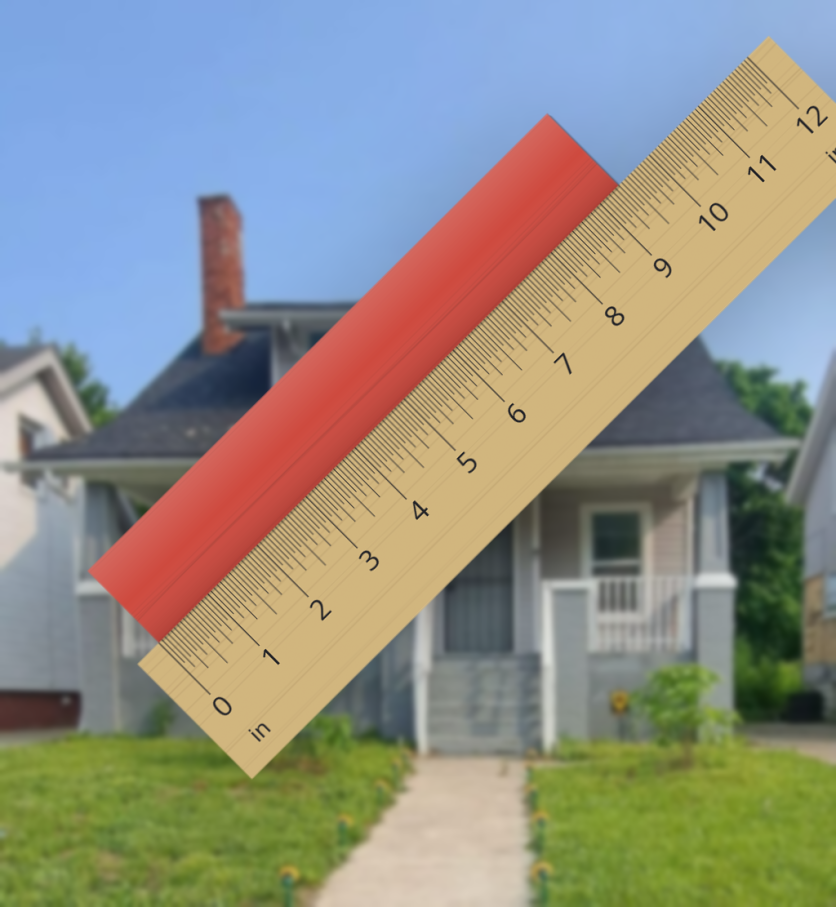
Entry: 9.375,in
